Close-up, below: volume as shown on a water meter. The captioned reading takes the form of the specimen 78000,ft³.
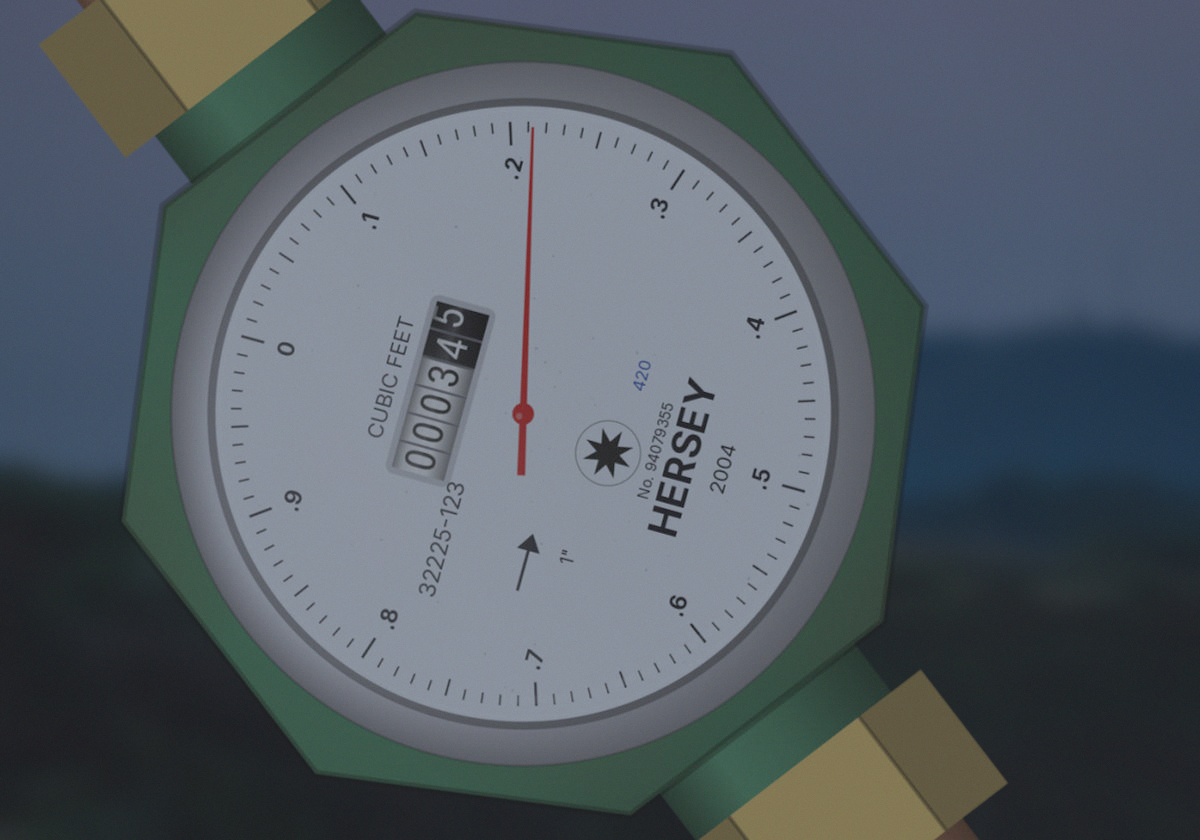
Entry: 345.21,ft³
